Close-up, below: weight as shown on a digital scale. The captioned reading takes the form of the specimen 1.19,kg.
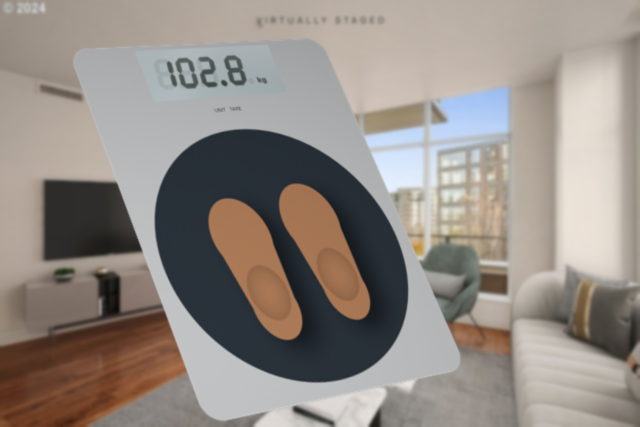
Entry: 102.8,kg
